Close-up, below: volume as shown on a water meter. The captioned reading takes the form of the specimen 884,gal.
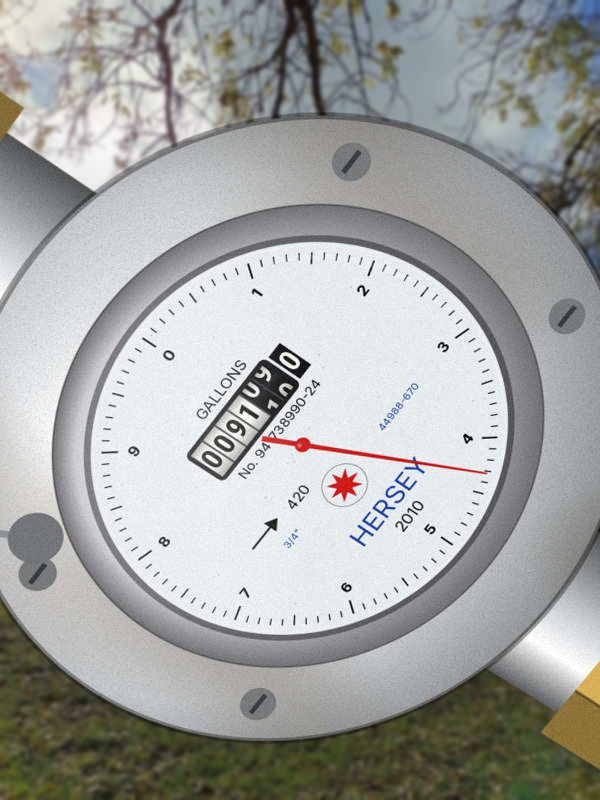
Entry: 91094.3,gal
